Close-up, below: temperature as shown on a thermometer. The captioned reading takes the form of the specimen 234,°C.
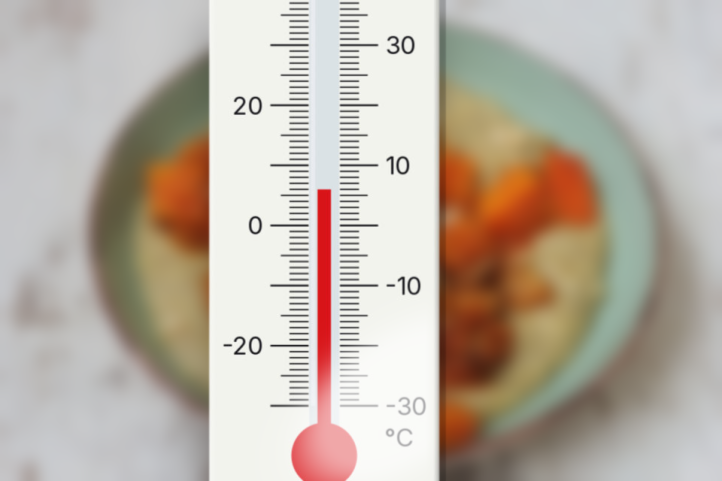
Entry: 6,°C
